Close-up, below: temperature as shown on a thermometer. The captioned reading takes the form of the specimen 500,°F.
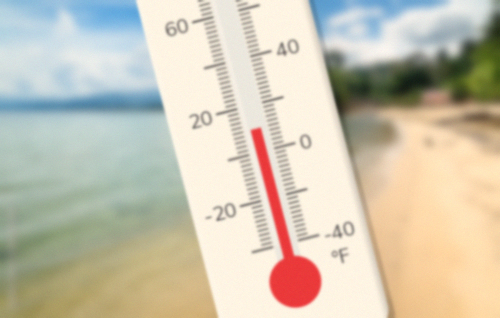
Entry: 10,°F
